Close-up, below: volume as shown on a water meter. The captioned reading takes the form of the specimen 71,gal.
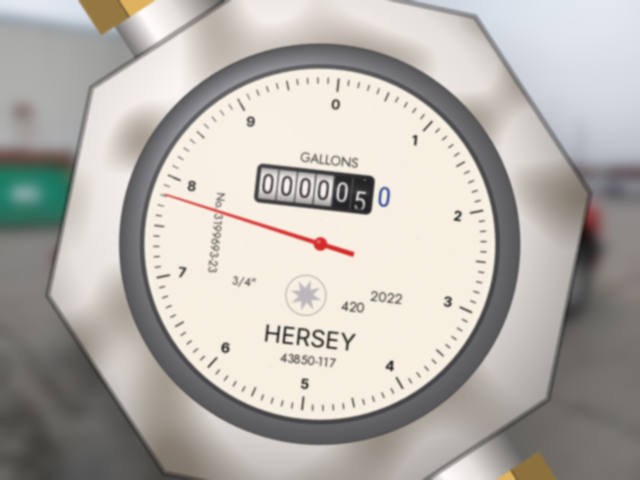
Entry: 47.8,gal
